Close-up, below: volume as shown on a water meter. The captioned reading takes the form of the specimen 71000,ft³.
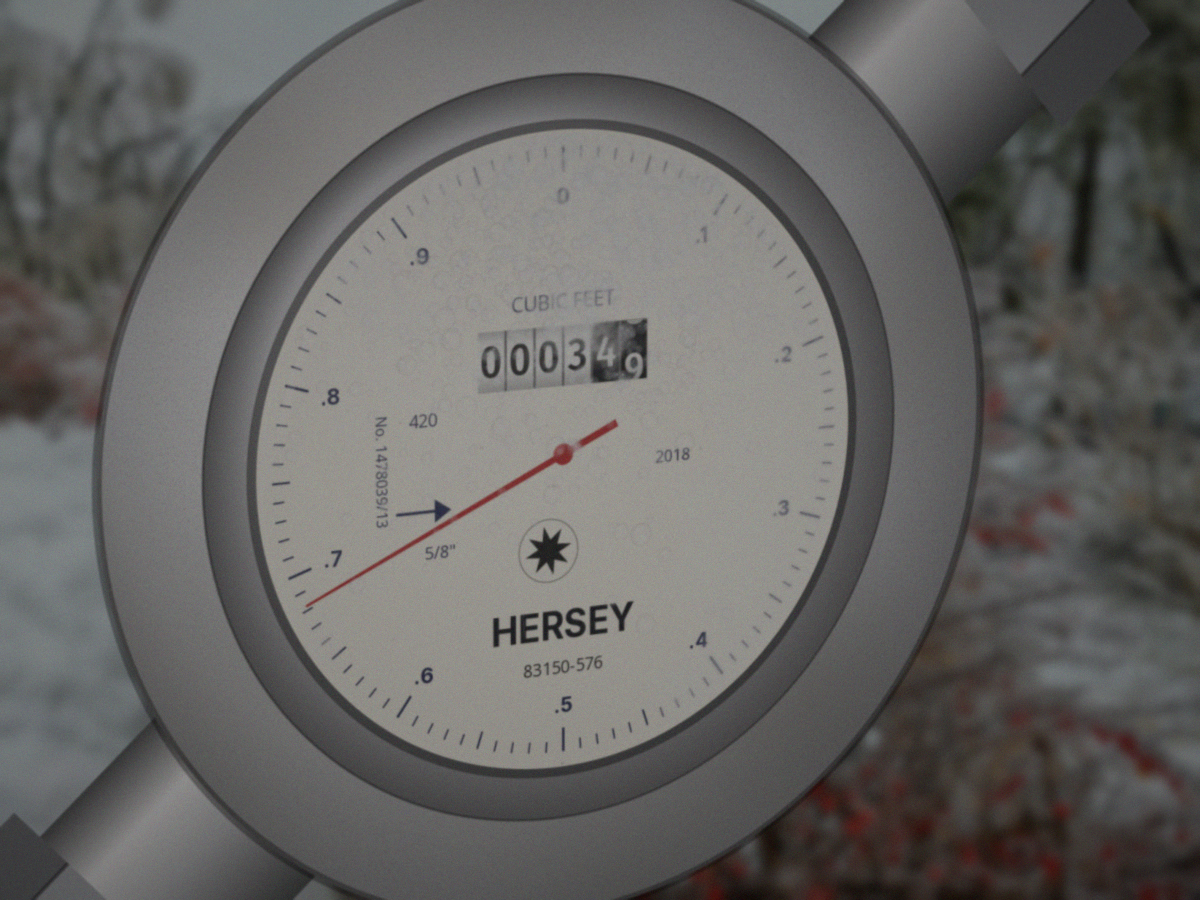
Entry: 348.68,ft³
